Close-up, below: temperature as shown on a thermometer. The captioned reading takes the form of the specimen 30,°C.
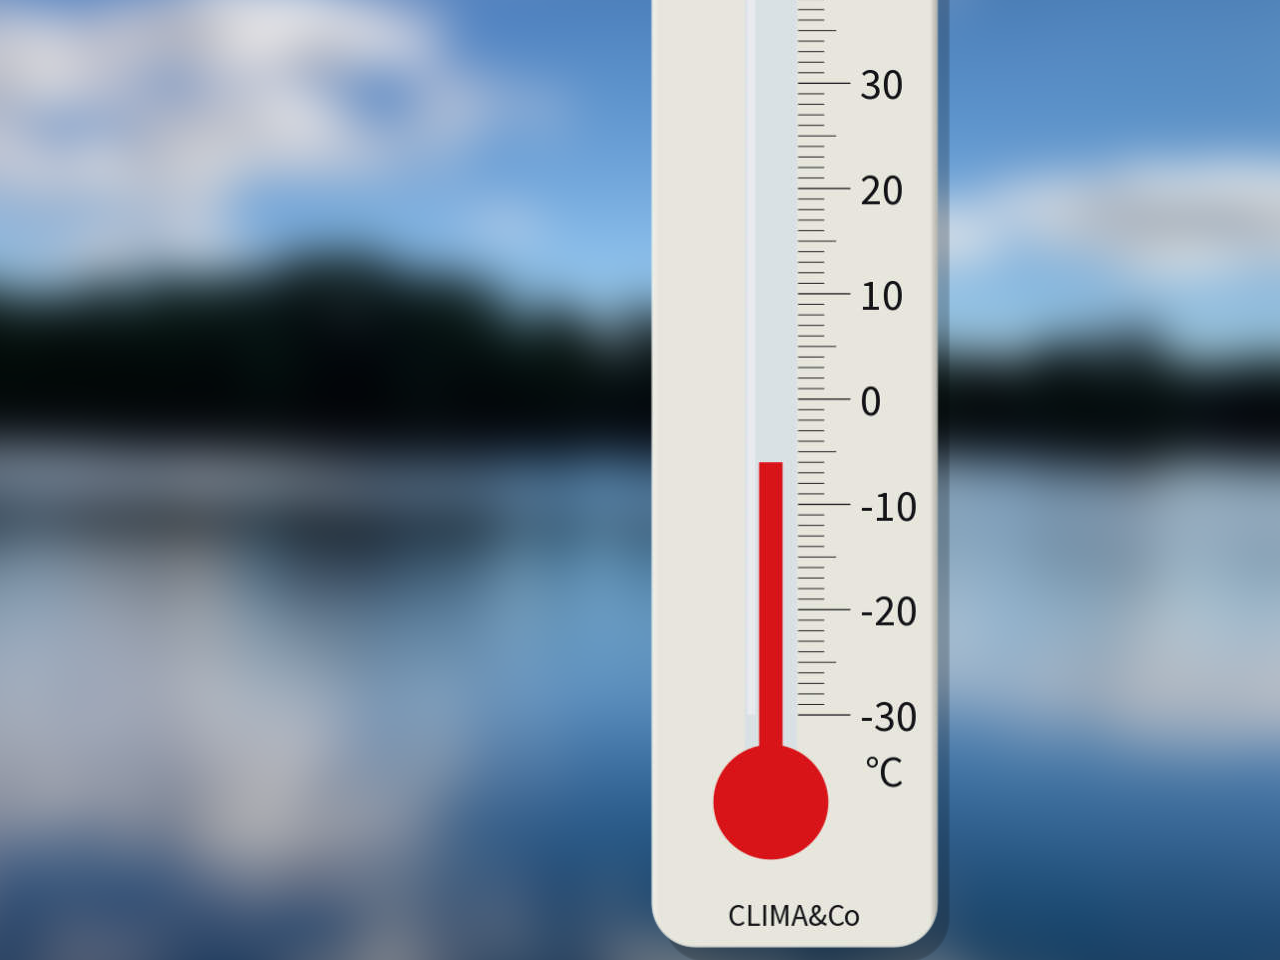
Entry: -6,°C
